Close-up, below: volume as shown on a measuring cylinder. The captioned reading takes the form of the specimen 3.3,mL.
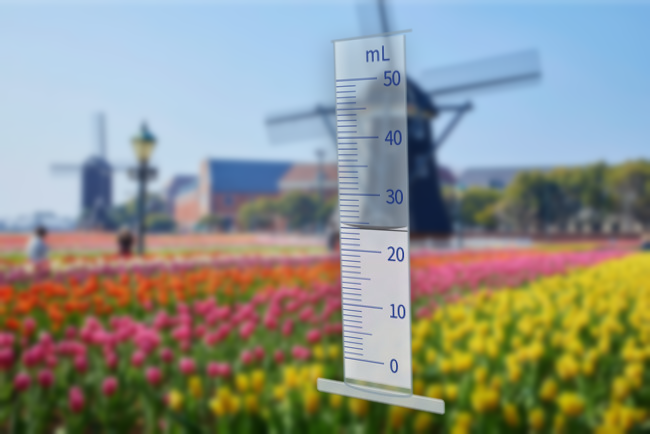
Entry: 24,mL
